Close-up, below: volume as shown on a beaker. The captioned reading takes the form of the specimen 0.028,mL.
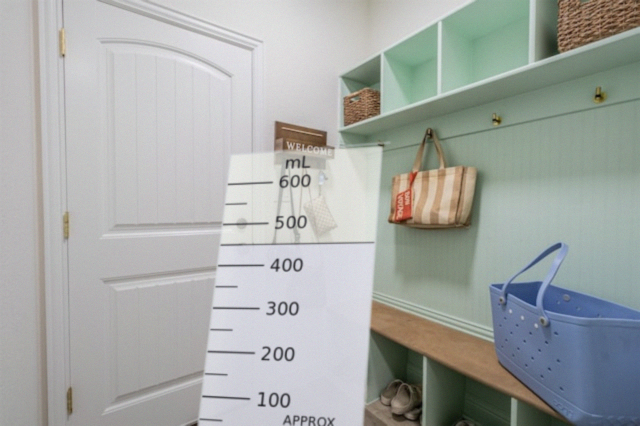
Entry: 450,mL
